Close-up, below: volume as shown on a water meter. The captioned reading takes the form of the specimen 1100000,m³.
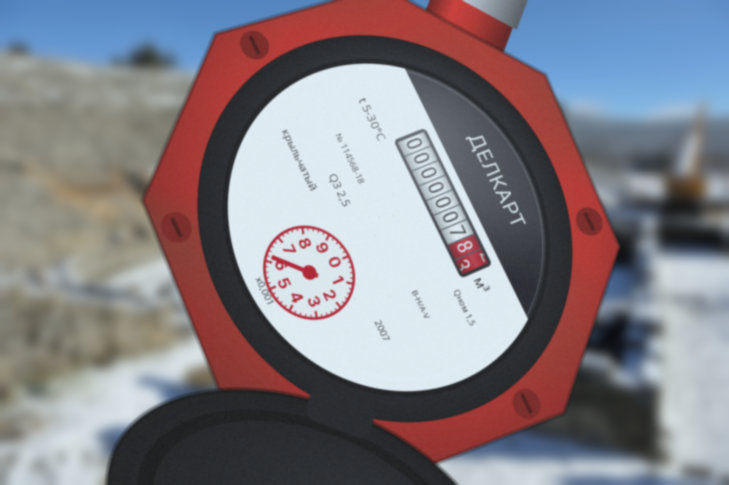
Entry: 7.826,m³
